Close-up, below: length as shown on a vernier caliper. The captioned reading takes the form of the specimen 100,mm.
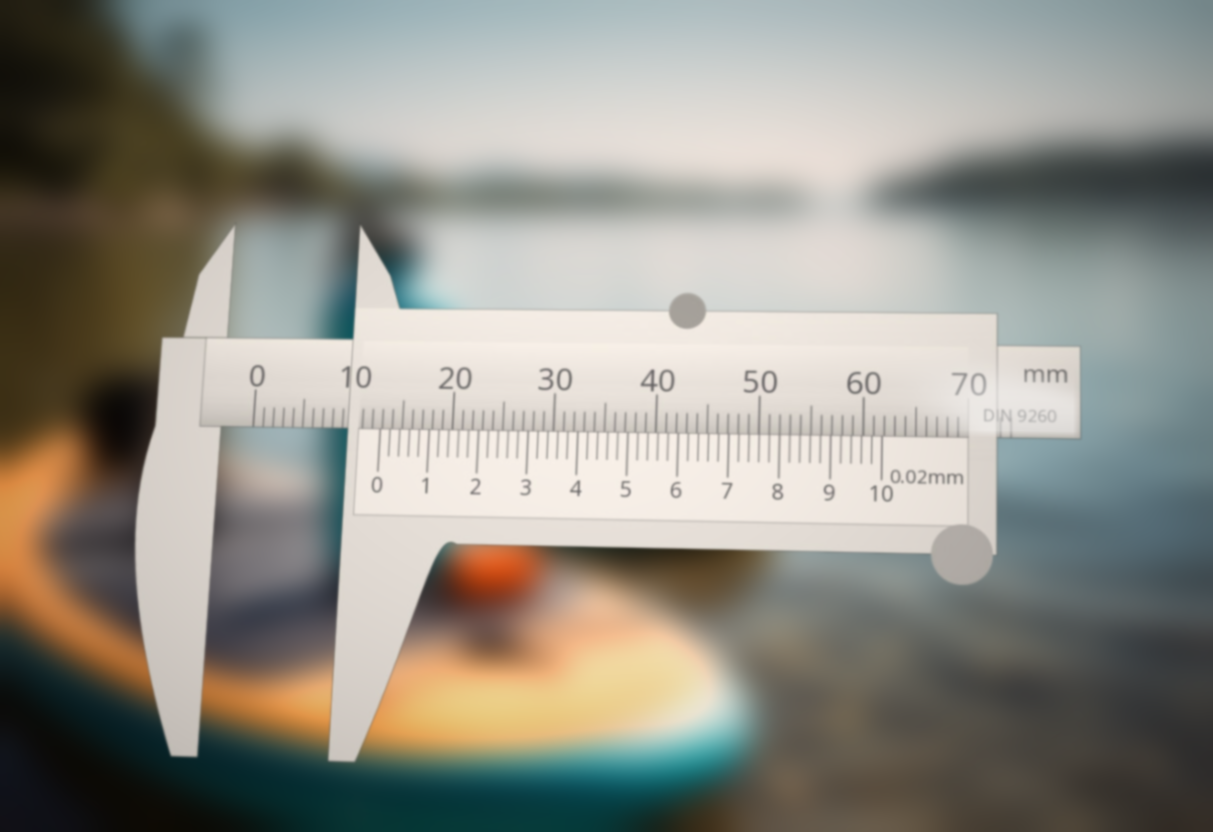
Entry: 12.8,mm
